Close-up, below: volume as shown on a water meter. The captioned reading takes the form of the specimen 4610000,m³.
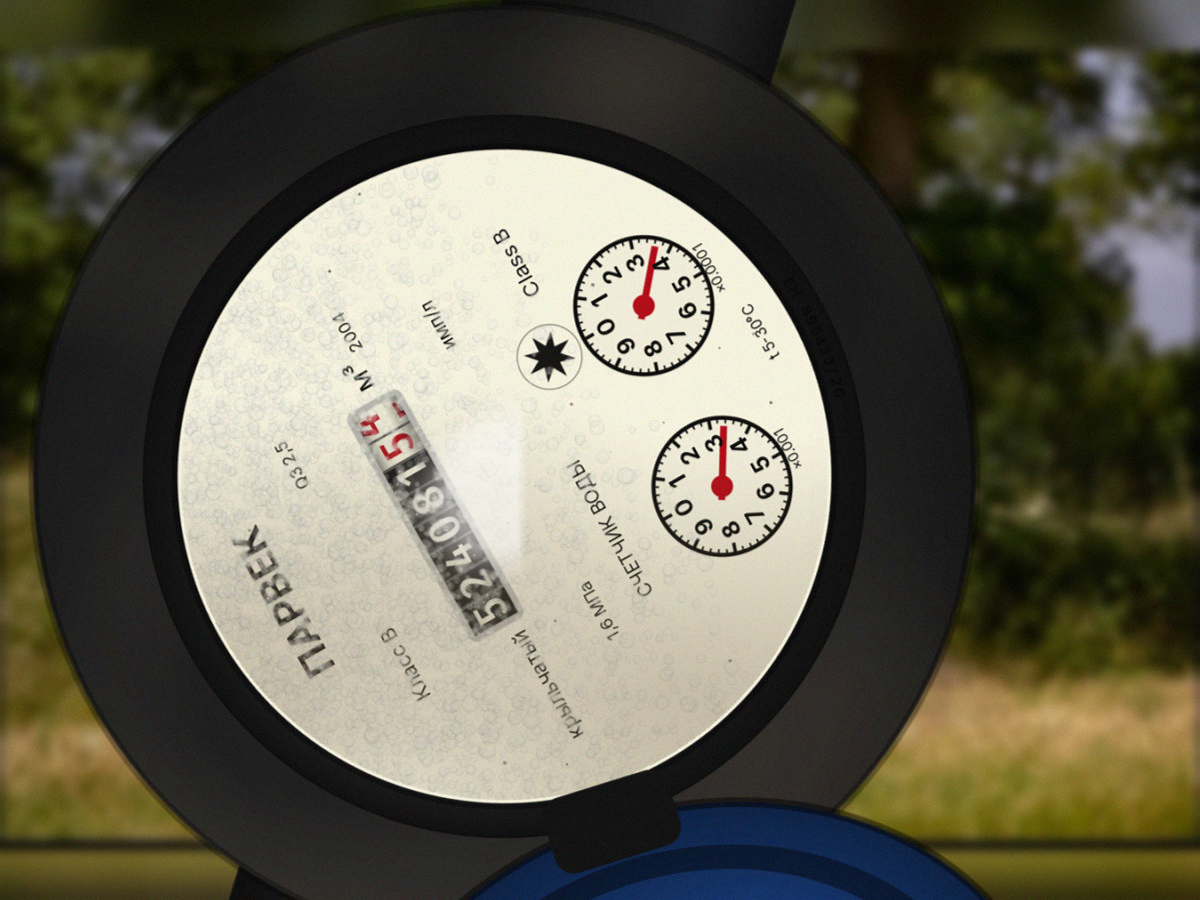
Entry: 524081.5433,m³
